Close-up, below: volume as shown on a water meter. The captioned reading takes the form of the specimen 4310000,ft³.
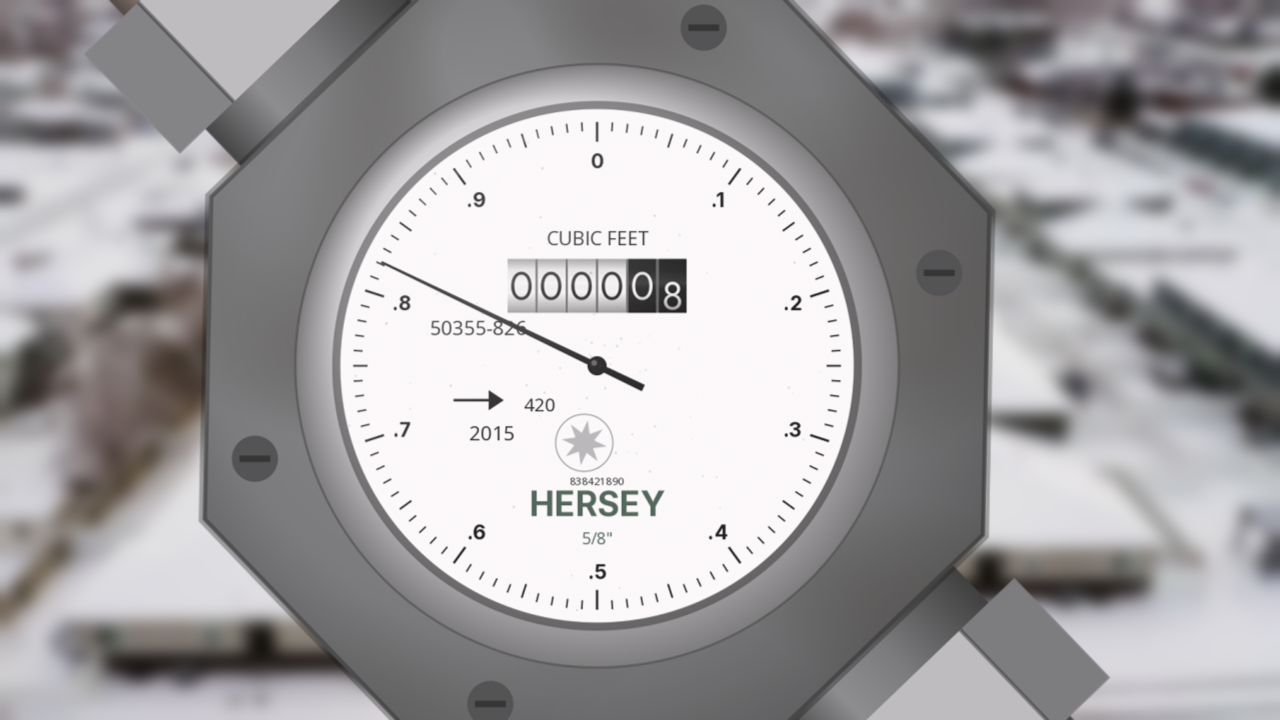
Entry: 7.82,ft³
